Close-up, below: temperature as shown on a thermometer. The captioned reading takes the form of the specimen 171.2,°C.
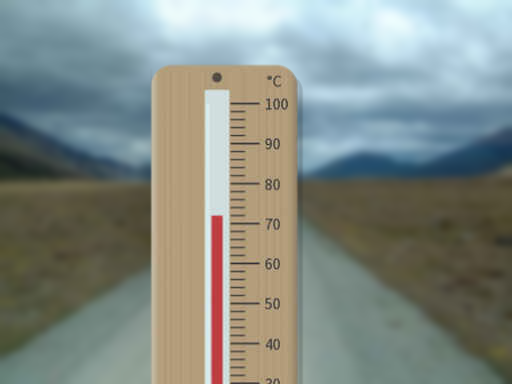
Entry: 72,°C
